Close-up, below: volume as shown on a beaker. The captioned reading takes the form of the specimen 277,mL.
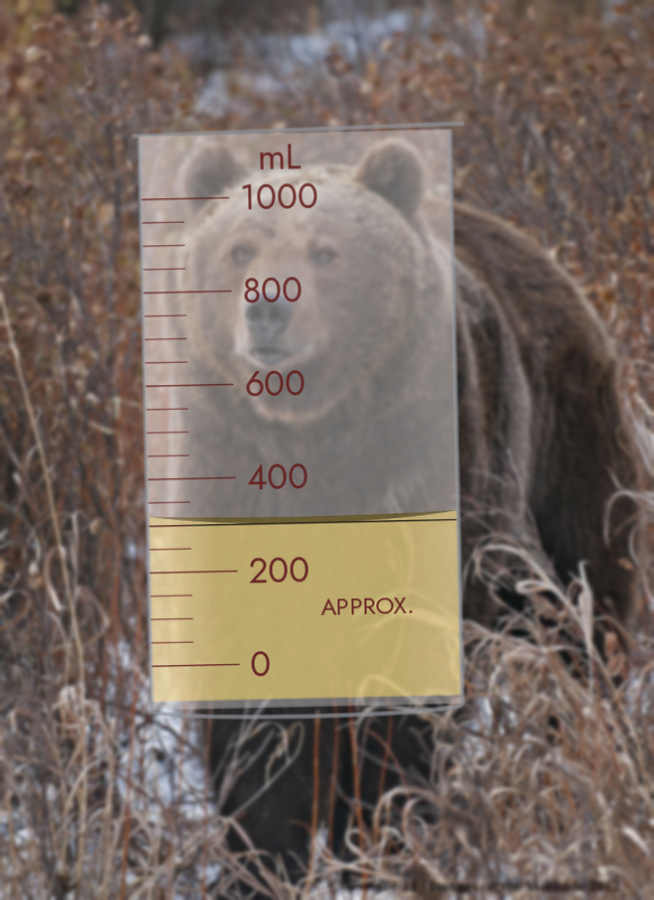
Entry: 300,mL
